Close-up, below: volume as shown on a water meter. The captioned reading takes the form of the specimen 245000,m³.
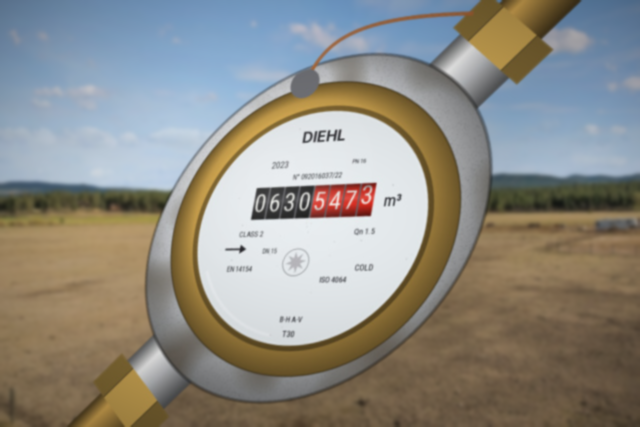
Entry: 630.5473,m³
